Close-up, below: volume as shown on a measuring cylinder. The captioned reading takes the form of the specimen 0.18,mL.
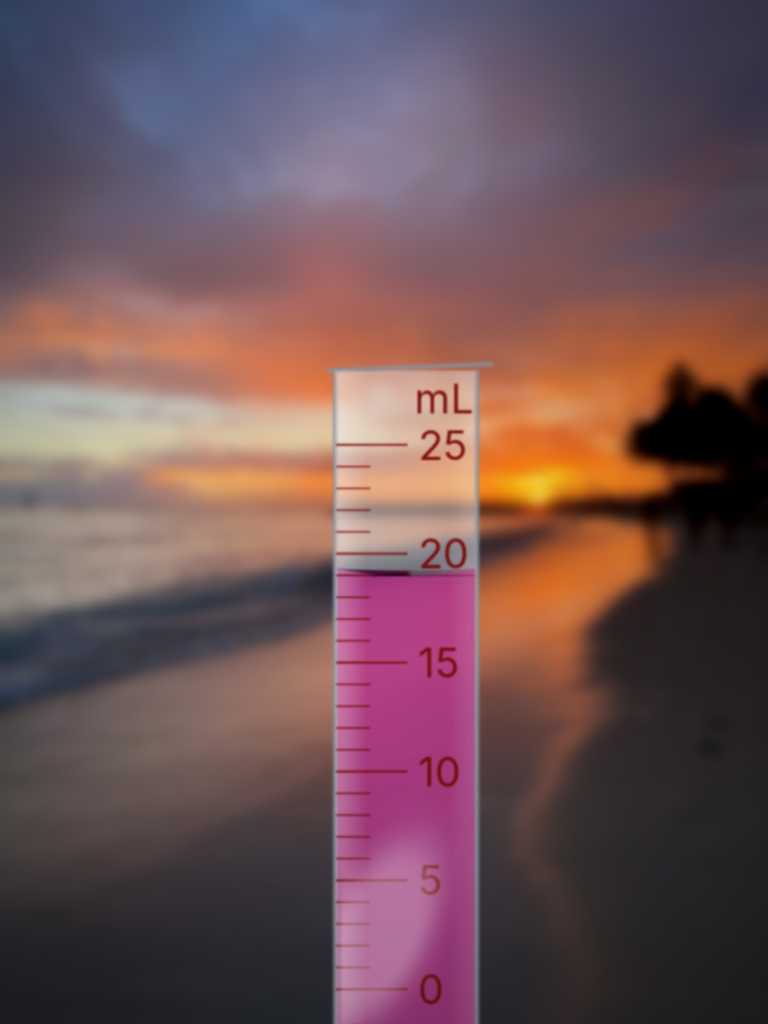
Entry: 19,mL
